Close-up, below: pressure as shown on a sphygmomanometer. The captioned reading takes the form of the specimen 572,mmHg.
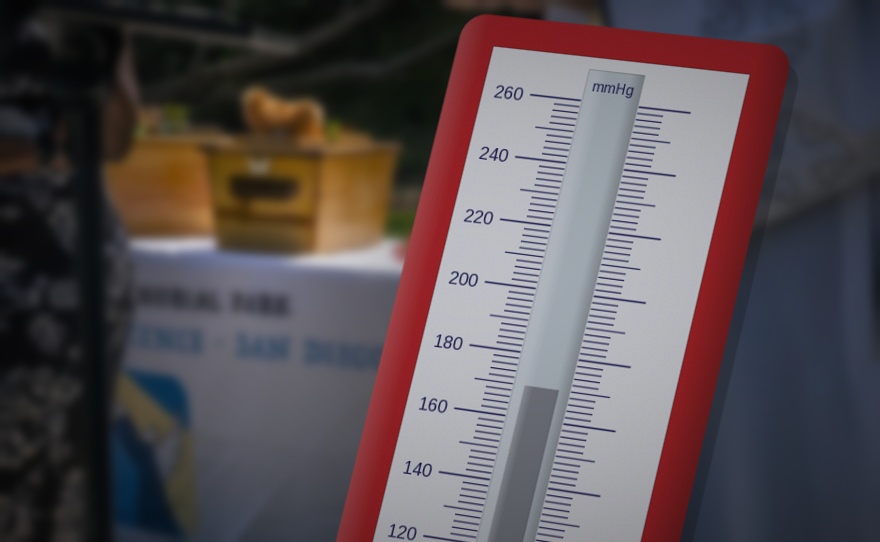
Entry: 170,mmHg
